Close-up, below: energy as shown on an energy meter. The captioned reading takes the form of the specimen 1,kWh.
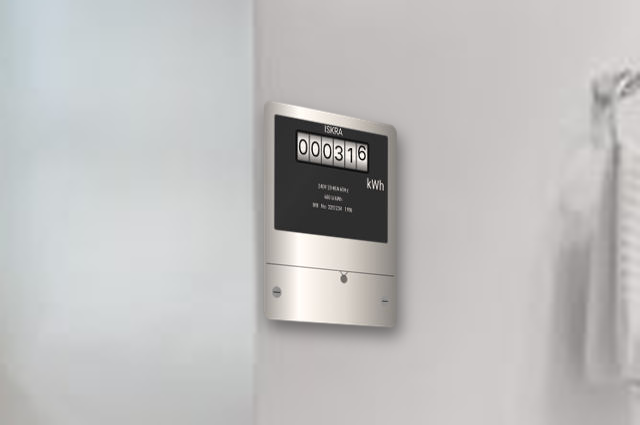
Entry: 316,kWh
